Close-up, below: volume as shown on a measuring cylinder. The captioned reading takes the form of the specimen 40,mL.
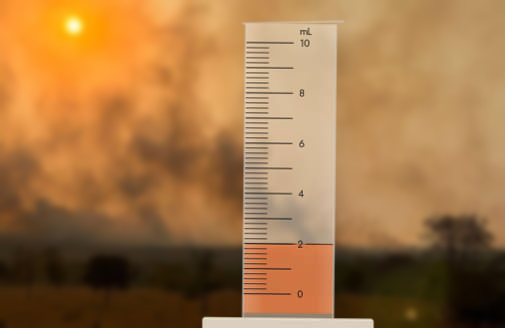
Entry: 2,mL
